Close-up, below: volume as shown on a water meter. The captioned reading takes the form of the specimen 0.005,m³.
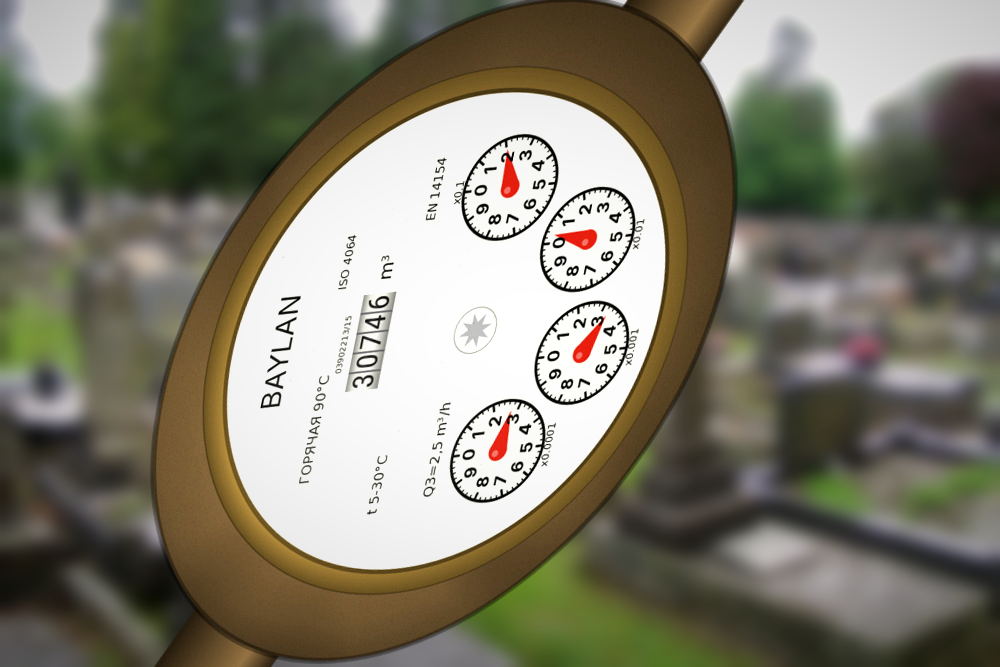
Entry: 30746.2032,m³
